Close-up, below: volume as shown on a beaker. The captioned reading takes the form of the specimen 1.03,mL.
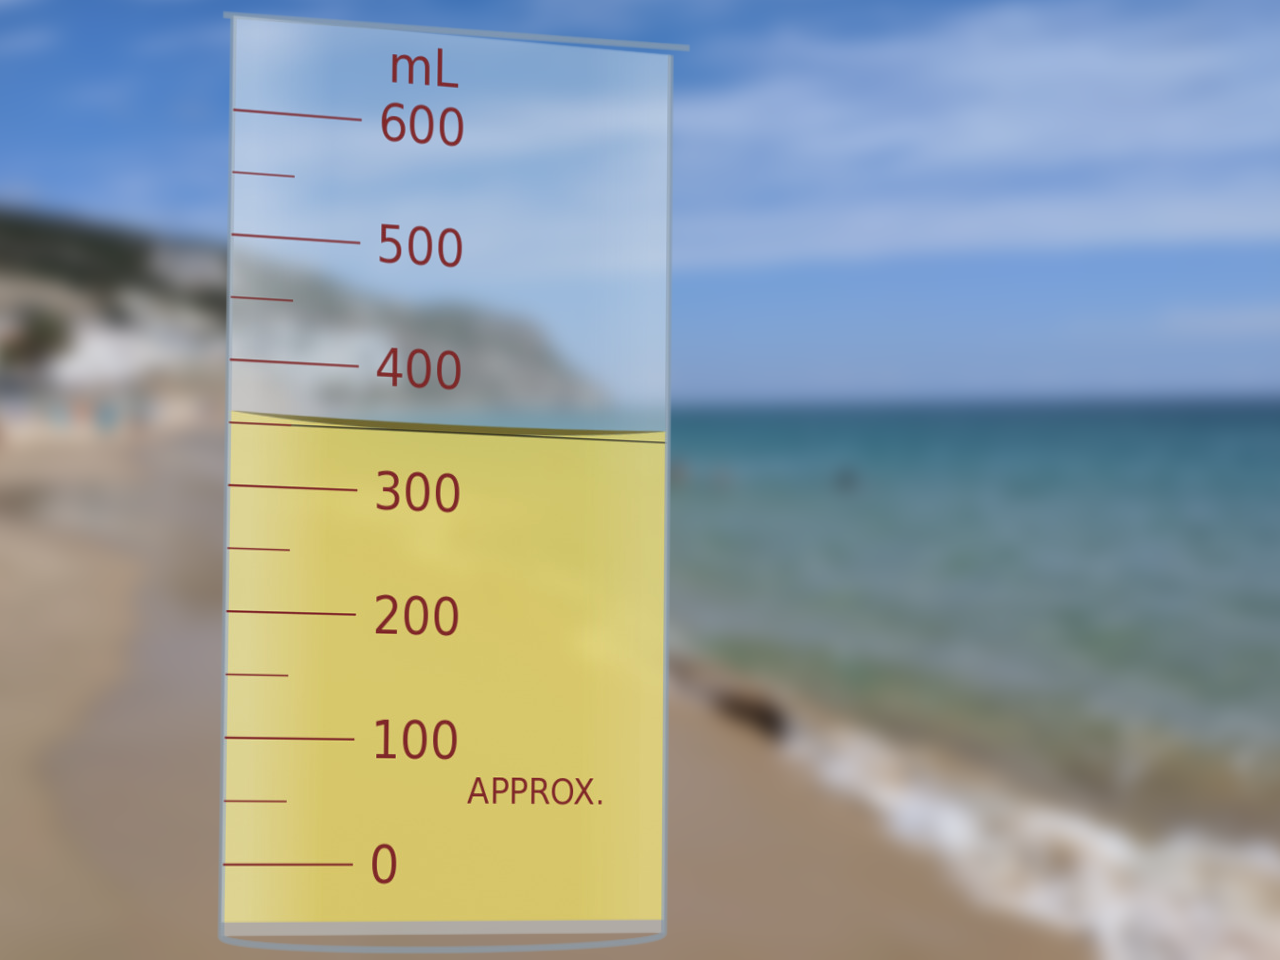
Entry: 350,mL
